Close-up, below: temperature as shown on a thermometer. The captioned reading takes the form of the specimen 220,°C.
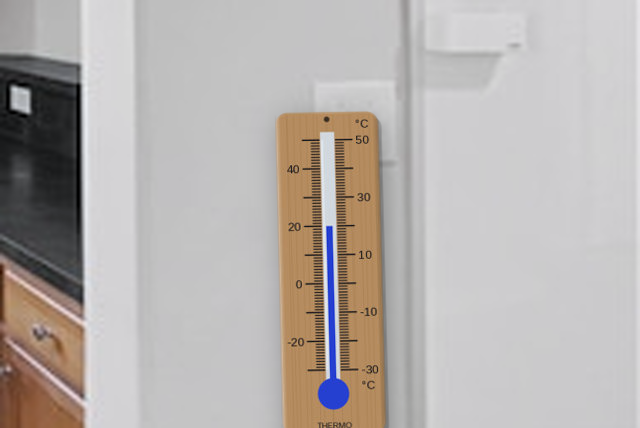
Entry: 20,°C
